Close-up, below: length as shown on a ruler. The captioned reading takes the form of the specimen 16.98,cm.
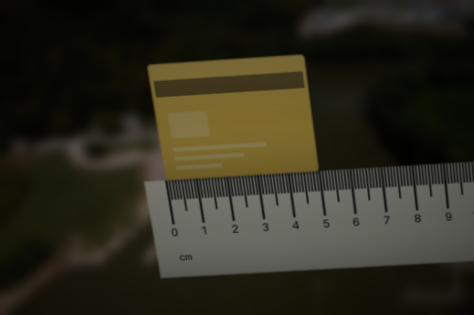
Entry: 5,cm
